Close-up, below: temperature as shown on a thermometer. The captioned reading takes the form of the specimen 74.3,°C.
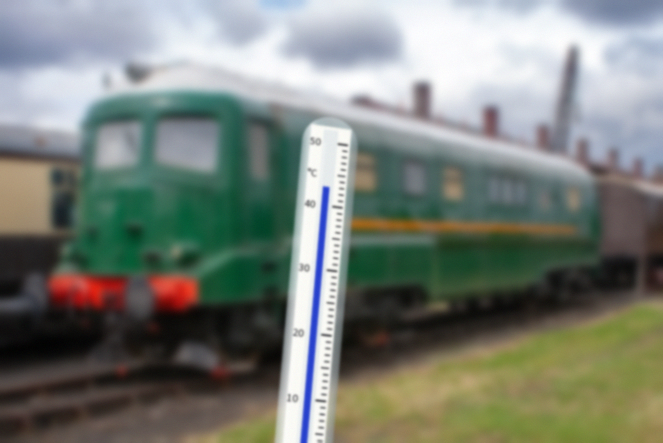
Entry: 43,°C
